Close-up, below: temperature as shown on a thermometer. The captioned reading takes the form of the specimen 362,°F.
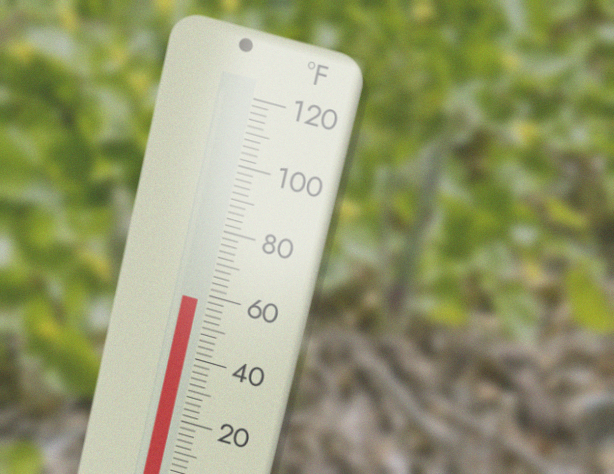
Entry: 58,°F
